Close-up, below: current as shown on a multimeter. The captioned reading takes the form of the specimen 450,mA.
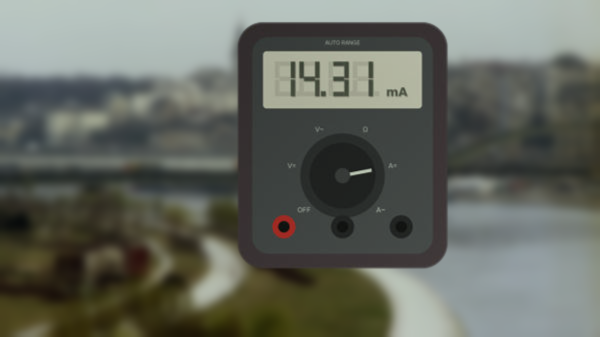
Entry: 14.31,mA
